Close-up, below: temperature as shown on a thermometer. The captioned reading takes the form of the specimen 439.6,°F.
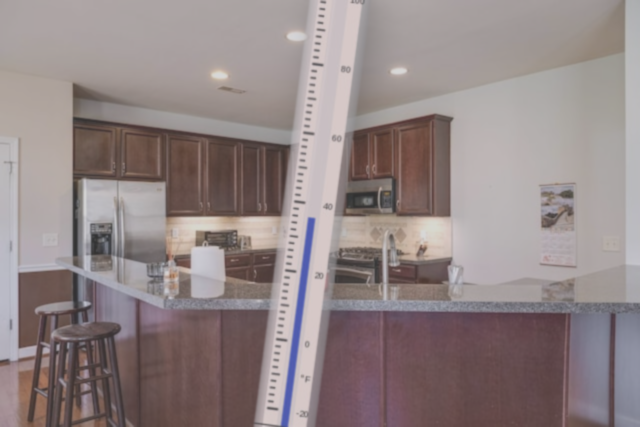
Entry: 36,°F
